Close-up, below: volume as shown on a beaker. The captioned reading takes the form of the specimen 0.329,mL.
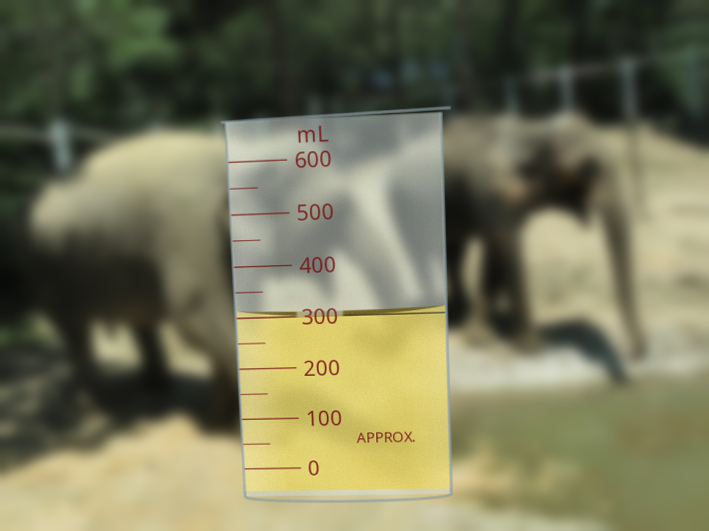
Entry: 300,mL
